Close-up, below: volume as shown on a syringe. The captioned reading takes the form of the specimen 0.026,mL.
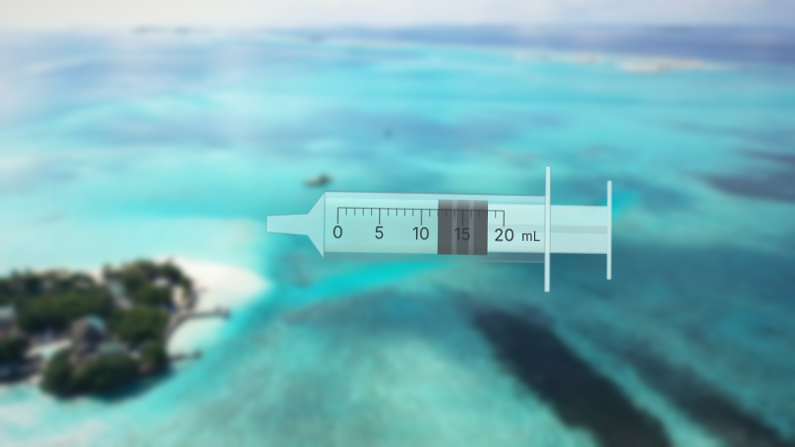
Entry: 12,mL
